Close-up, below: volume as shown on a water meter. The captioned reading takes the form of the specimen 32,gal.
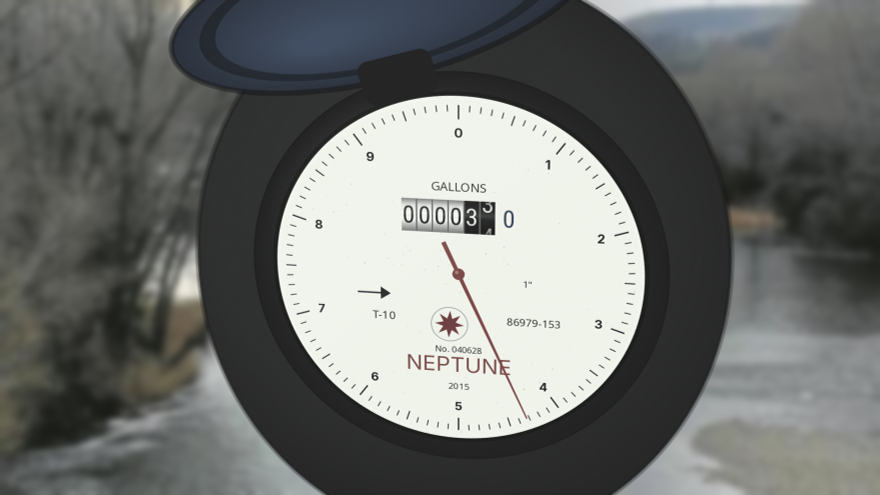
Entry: 334.3,gal
